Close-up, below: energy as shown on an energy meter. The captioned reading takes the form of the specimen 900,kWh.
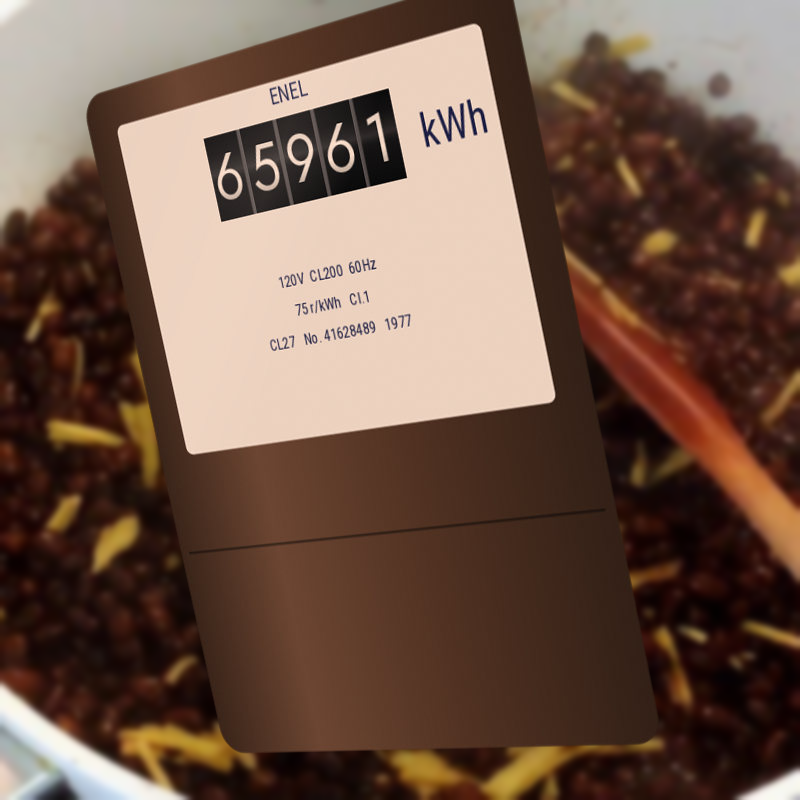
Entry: 65961,kWh
